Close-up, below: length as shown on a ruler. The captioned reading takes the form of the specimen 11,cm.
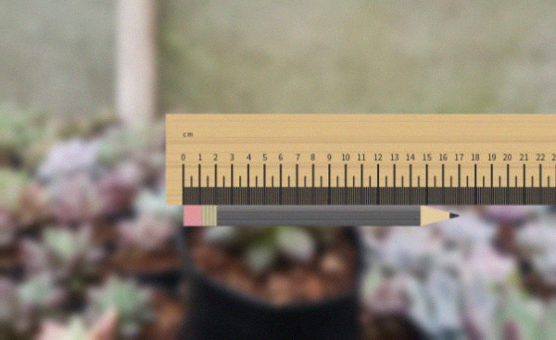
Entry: 17,cm
